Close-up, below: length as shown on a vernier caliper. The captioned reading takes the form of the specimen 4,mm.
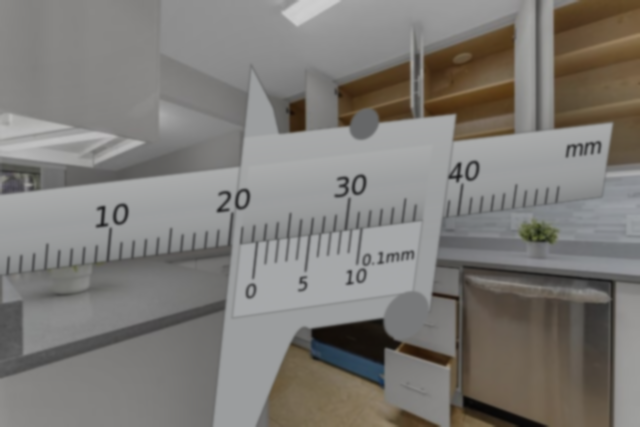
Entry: 22.4,mm
